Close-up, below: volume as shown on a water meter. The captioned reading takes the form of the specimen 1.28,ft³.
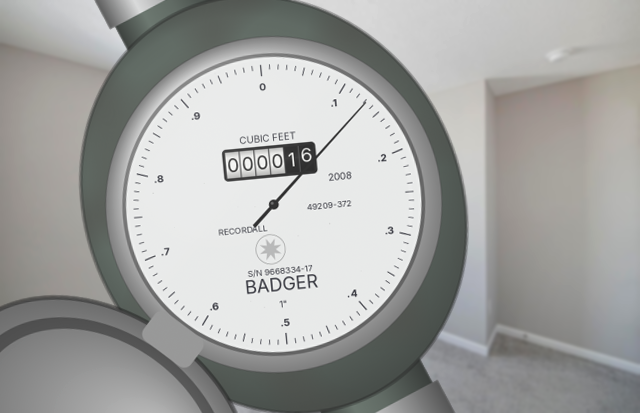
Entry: 16.13,ft³
